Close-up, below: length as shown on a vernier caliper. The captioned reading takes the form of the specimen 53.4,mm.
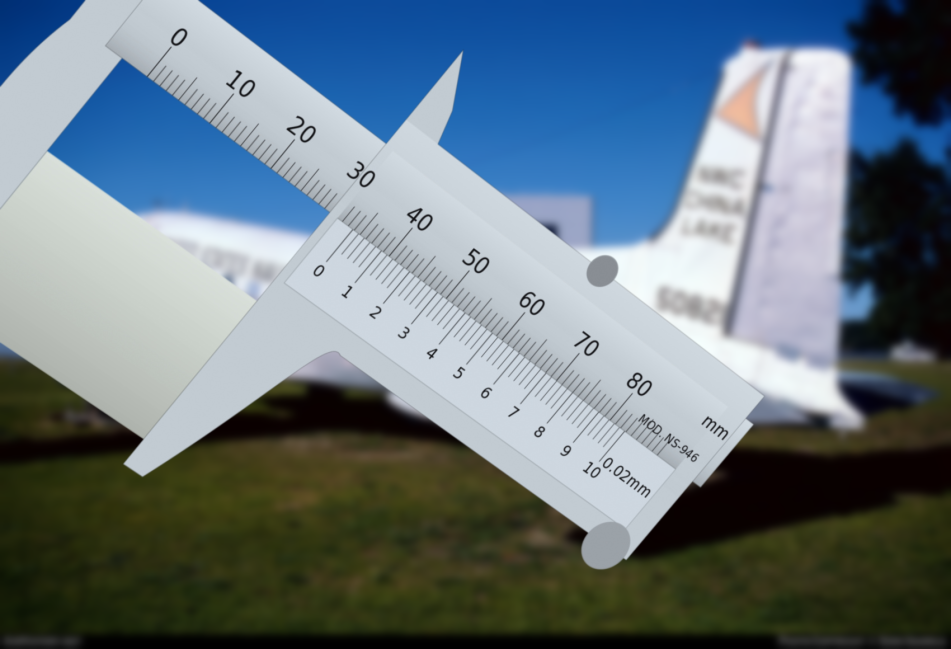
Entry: 33.8,mm
